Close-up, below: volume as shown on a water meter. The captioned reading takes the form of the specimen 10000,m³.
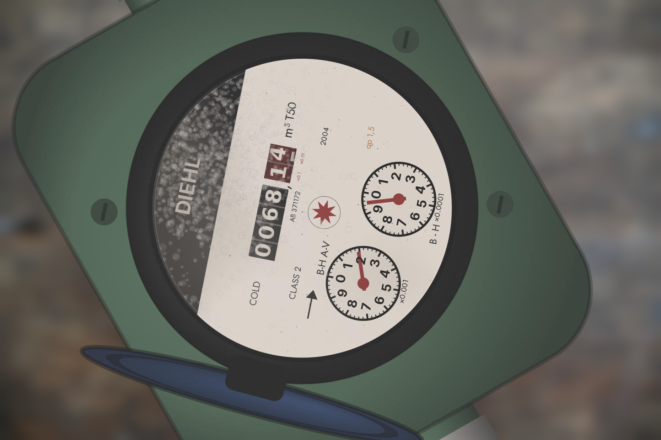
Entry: 68.1419,m³
